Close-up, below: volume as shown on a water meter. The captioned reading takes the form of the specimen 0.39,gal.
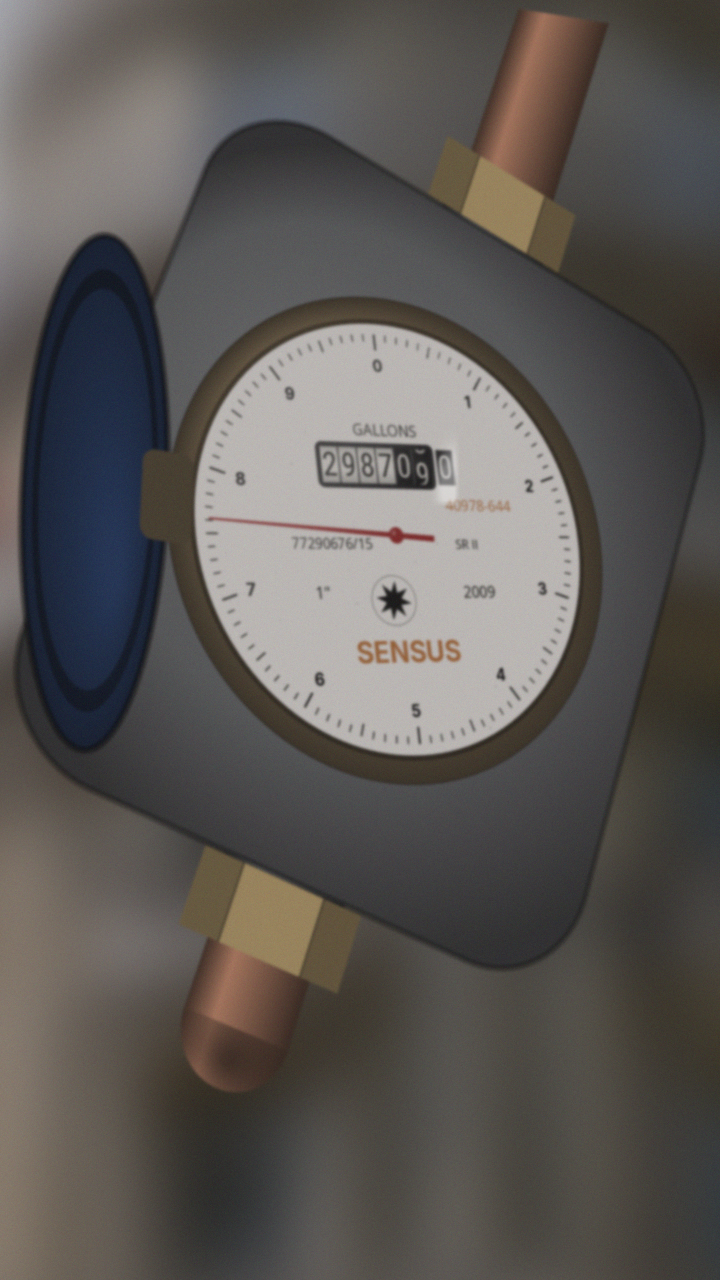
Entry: 2987087.6,gal
